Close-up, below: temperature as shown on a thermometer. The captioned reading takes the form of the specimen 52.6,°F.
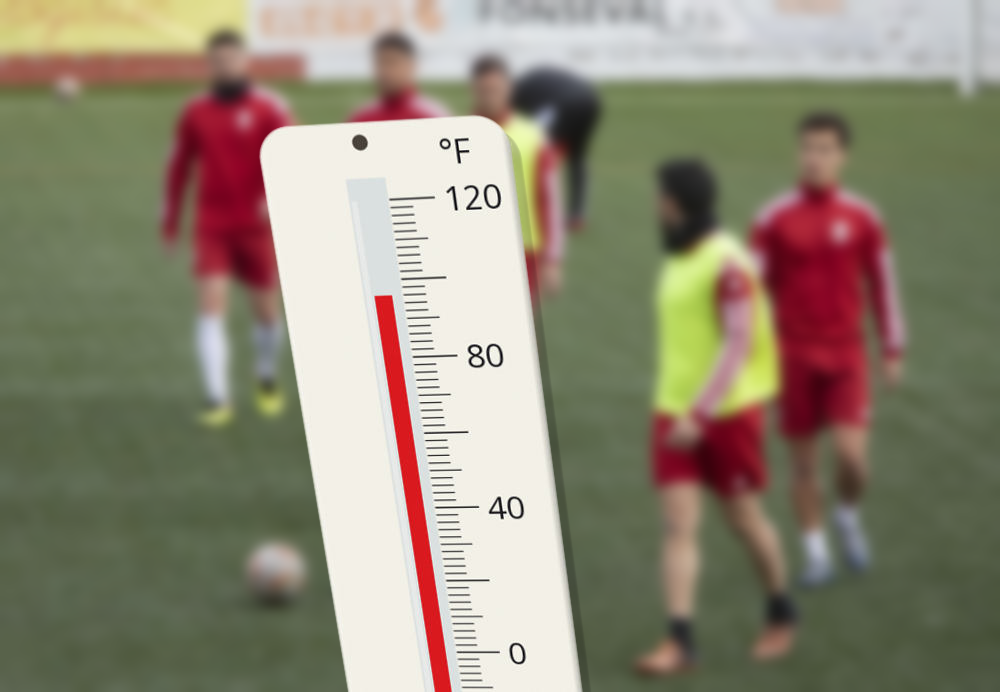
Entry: 96,°F
